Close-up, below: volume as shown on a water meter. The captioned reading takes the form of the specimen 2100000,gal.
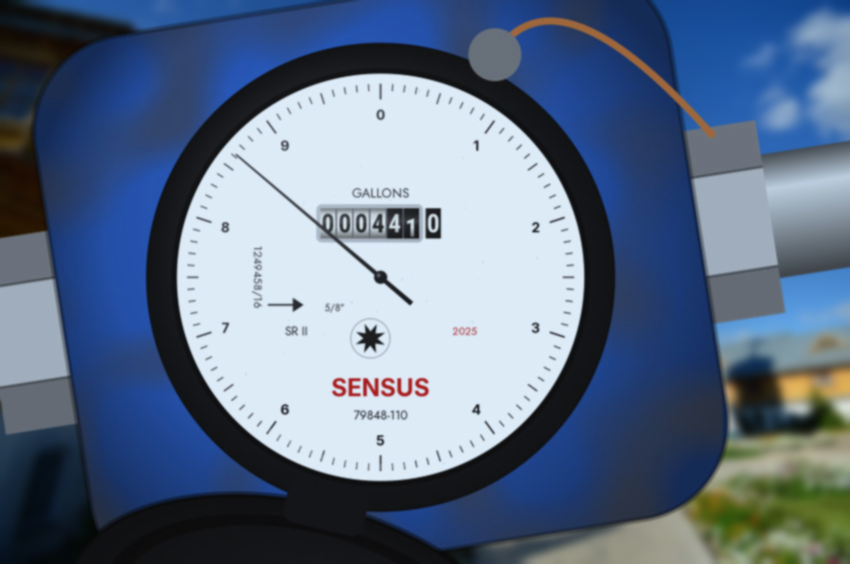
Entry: 4408.6,gal
